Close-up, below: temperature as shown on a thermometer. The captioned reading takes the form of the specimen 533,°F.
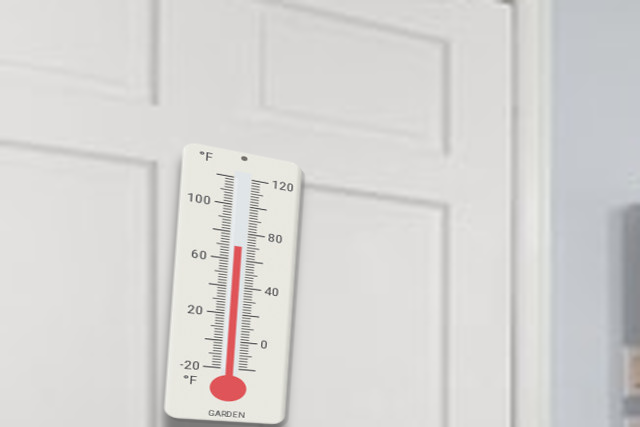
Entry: 70,°F
